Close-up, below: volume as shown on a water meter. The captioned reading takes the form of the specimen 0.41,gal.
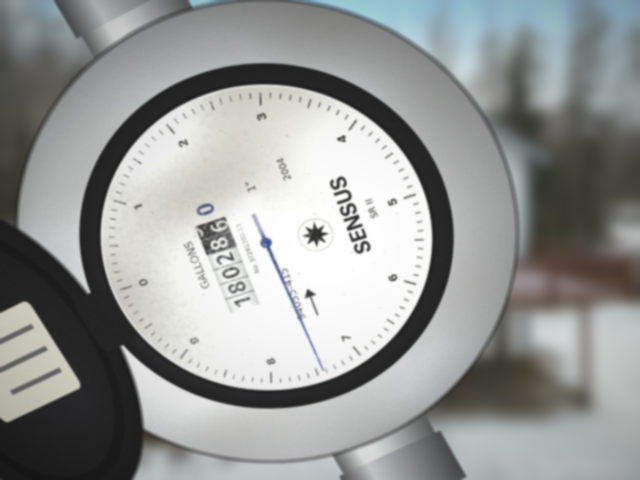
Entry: 1802857.4,gal
